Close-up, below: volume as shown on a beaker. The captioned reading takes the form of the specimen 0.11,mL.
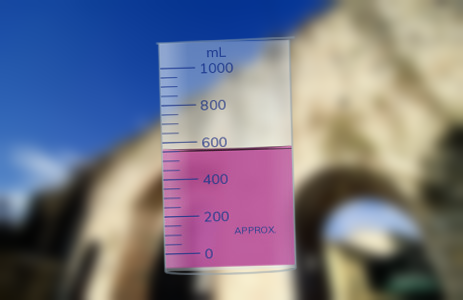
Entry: 550,mL
